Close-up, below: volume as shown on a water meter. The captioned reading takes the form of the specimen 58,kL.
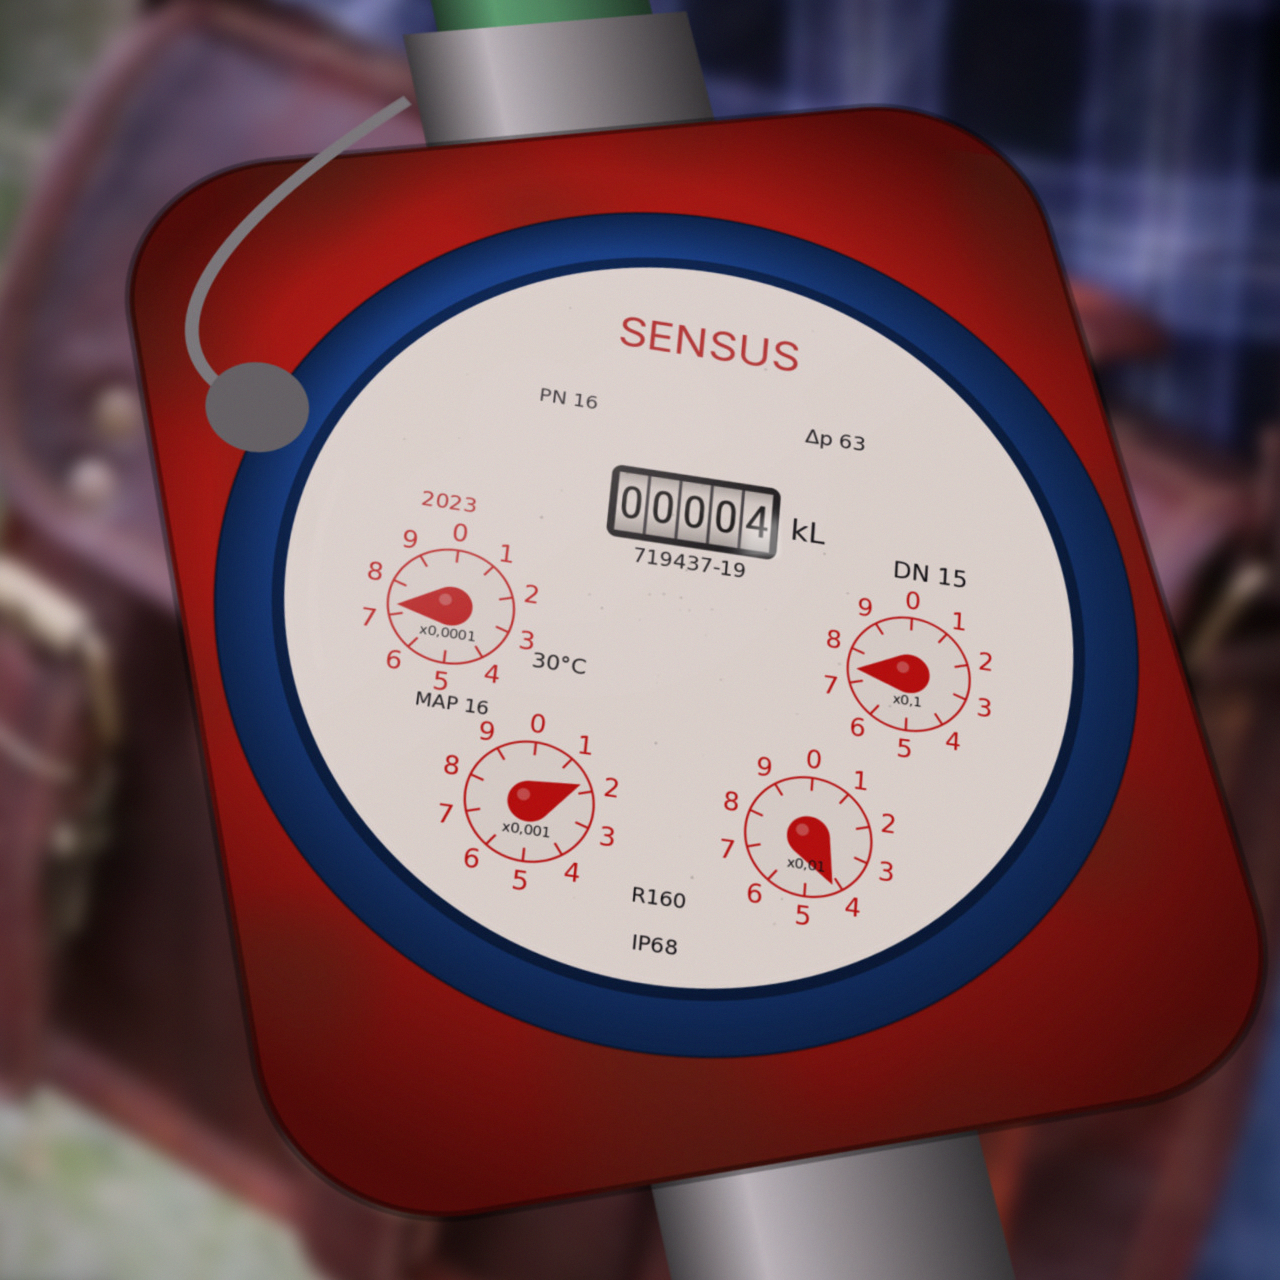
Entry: 4.7417,kL
